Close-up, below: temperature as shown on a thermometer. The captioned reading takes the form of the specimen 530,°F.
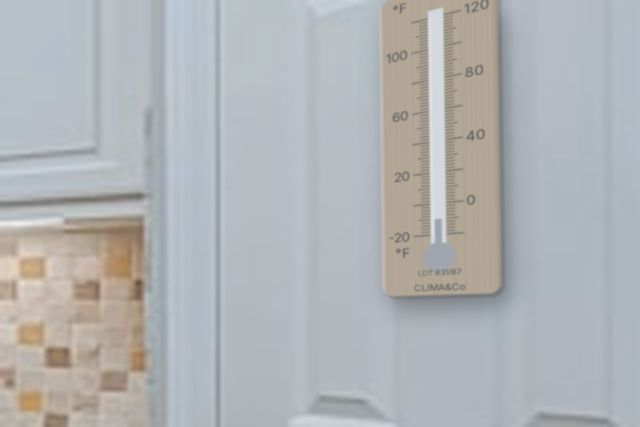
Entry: -10,°F
